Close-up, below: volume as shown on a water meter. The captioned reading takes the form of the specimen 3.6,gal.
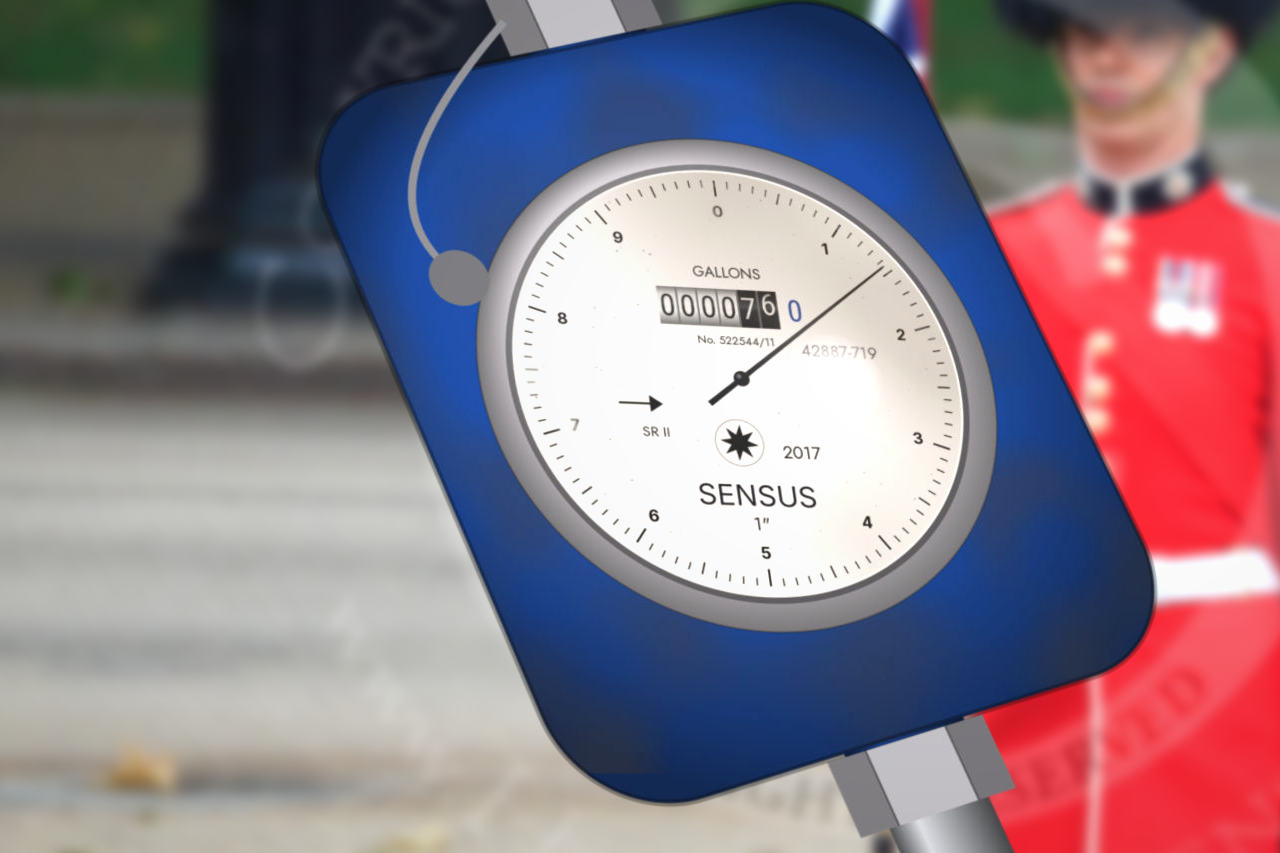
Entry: 761.4,gal
